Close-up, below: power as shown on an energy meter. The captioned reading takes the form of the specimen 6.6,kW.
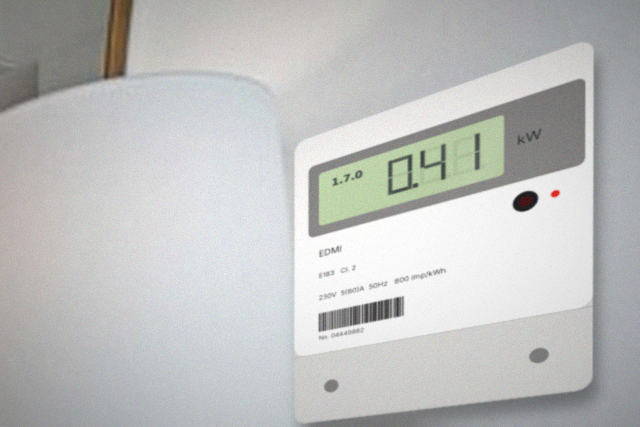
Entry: 0.41,kW
